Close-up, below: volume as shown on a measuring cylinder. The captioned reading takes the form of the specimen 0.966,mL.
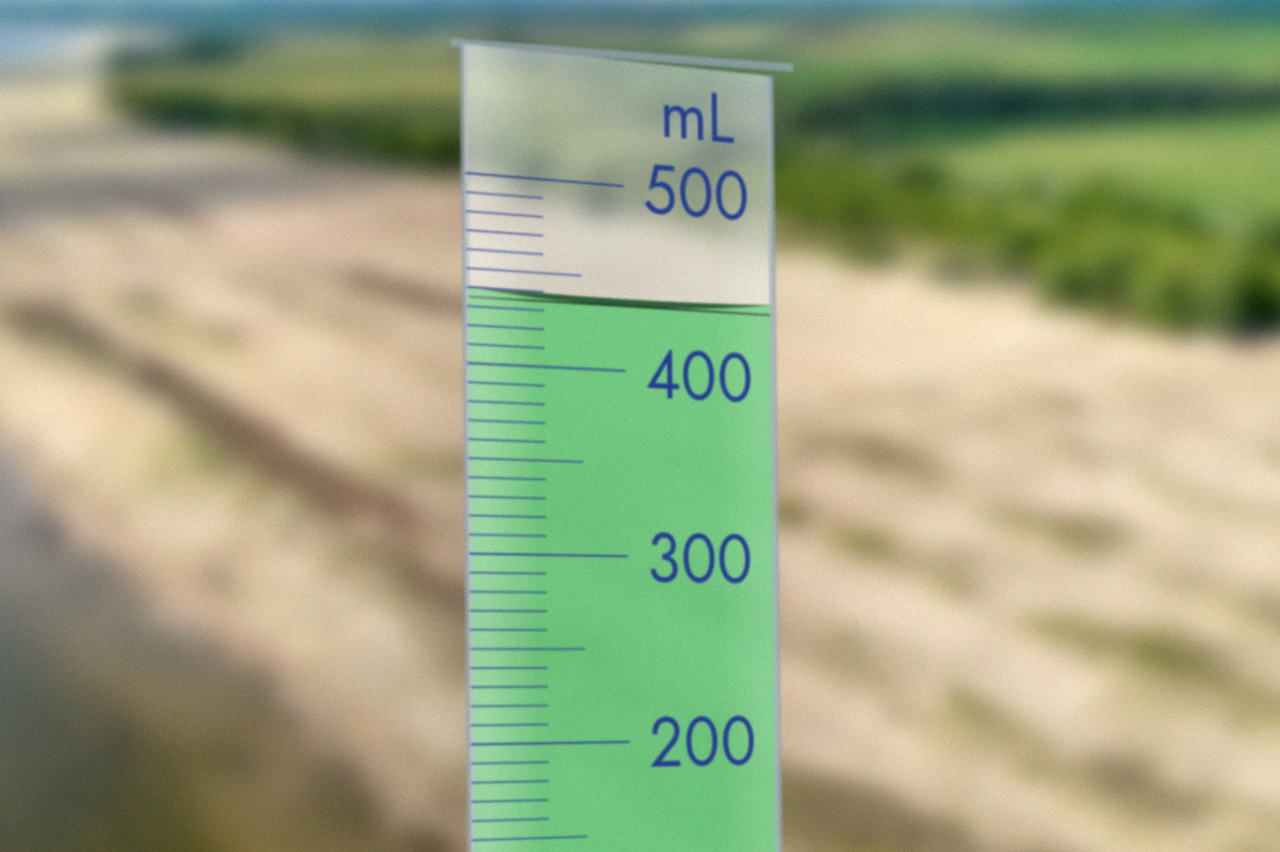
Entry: 435,mL
